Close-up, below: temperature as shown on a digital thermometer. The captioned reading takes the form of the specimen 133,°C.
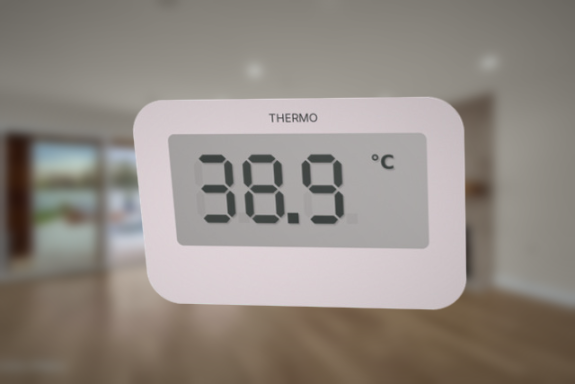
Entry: 38.9,°C
